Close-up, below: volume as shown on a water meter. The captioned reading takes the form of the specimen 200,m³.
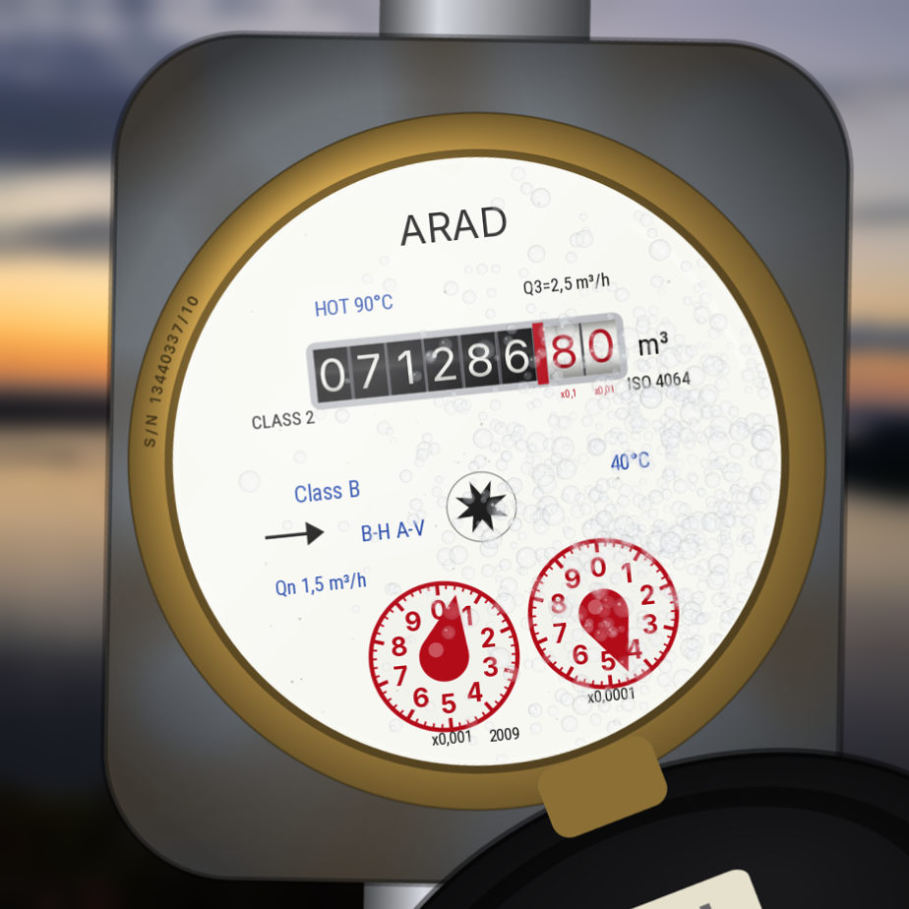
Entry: 71286.8004,m³
